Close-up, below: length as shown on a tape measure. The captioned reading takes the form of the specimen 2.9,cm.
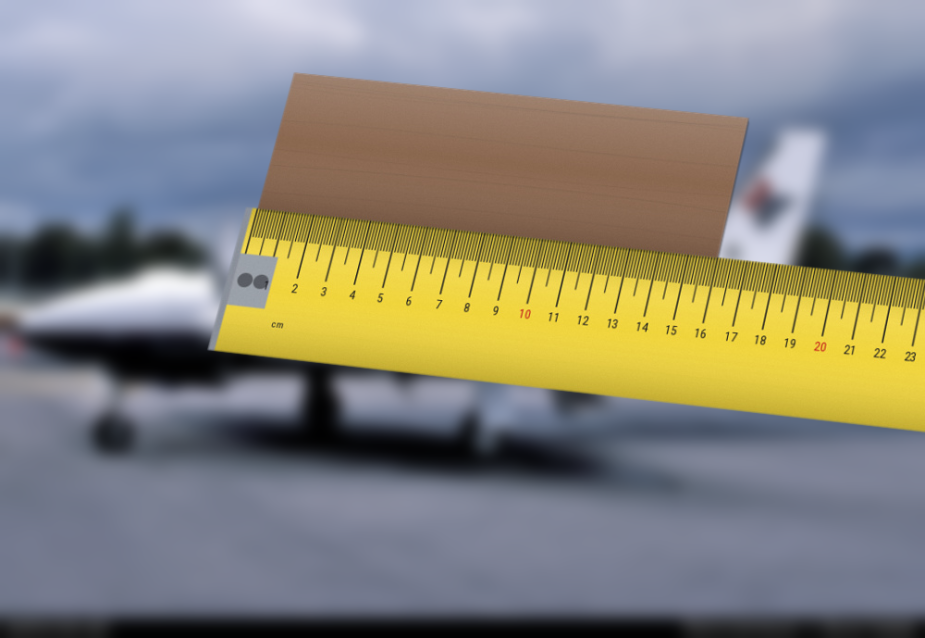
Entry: 16,cm
